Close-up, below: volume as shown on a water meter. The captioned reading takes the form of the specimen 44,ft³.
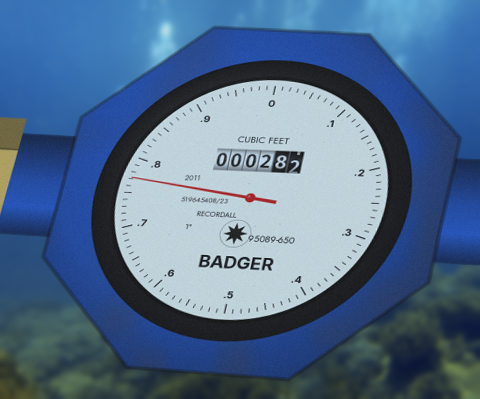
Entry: 281.77,ft³
